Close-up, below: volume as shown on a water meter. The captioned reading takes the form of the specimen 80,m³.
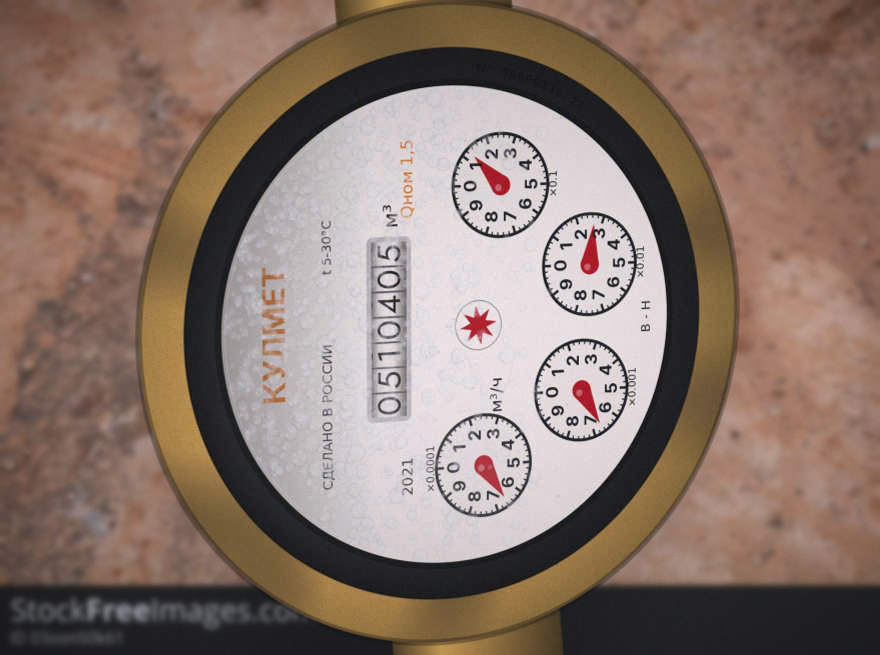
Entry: 510405.1266,m³
